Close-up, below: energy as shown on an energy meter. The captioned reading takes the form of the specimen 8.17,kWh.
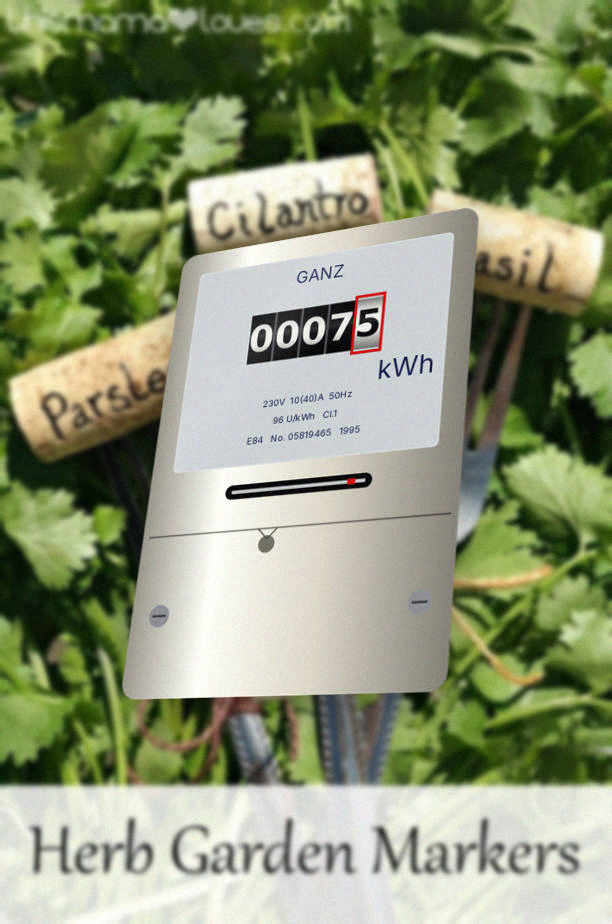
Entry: 7.5,kWh
